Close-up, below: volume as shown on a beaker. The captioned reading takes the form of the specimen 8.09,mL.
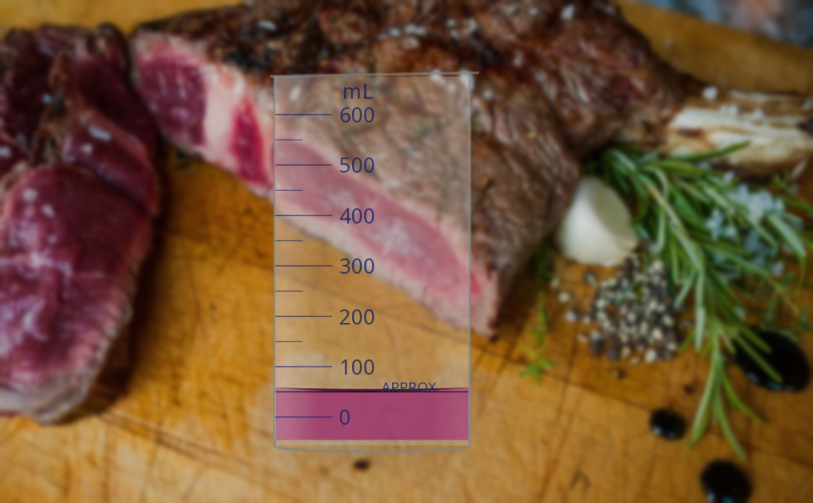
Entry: 50,mL
